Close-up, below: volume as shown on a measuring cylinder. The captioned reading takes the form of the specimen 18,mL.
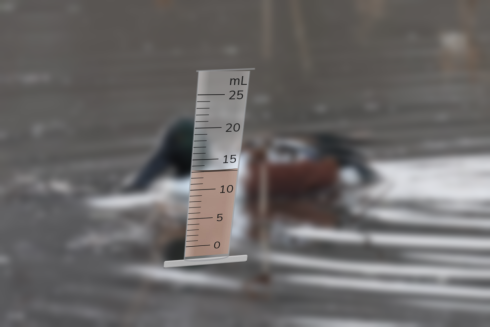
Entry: 13,mL
